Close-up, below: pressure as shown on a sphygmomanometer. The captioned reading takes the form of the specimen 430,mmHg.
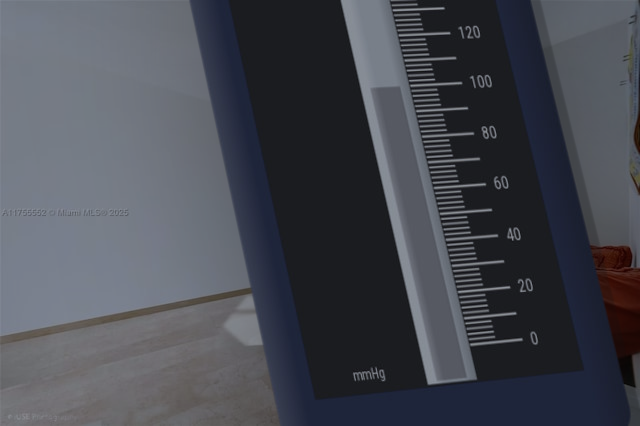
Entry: 100,mmHg
